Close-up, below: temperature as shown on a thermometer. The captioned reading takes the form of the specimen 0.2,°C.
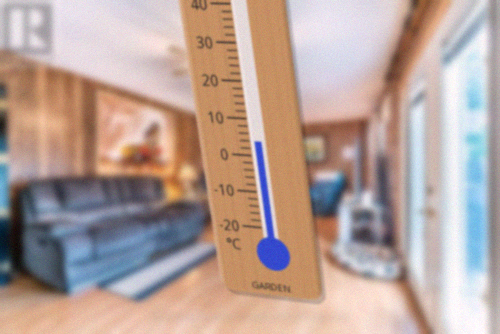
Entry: 4,°C
